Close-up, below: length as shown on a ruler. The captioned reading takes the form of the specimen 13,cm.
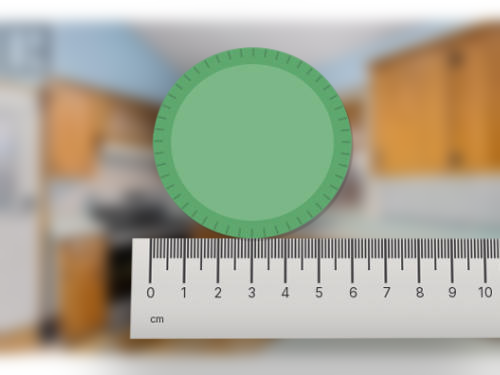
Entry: 6,cm
